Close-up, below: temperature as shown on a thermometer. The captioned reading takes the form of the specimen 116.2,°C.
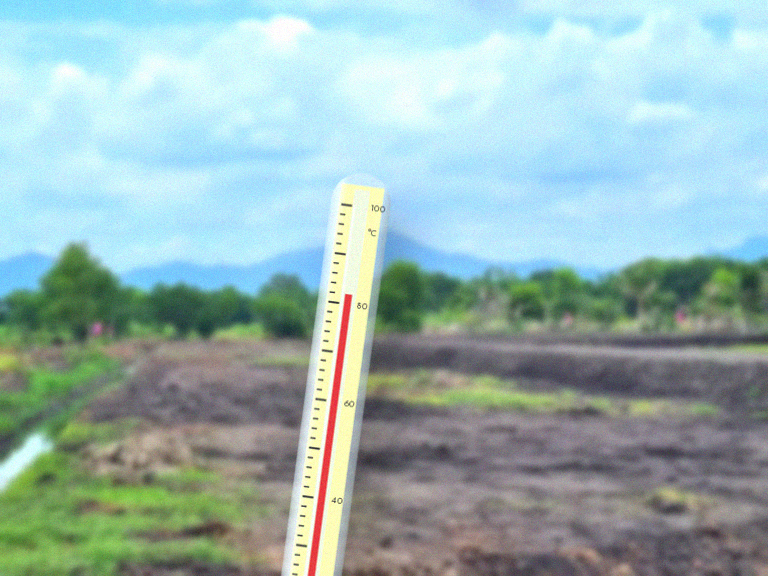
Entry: 82,°C
